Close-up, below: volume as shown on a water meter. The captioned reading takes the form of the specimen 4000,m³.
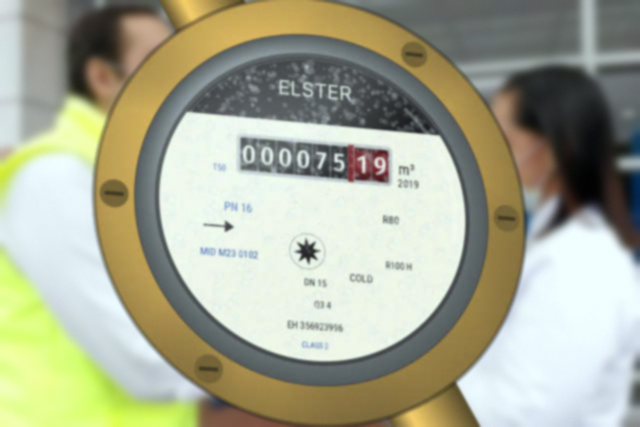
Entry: 75.19,m³
